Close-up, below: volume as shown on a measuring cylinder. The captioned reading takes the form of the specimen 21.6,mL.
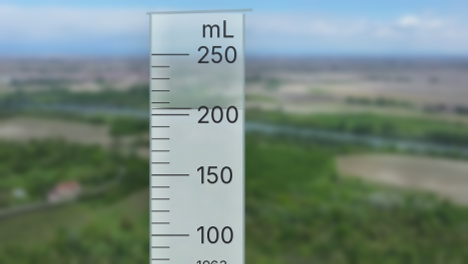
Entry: 205,mL
